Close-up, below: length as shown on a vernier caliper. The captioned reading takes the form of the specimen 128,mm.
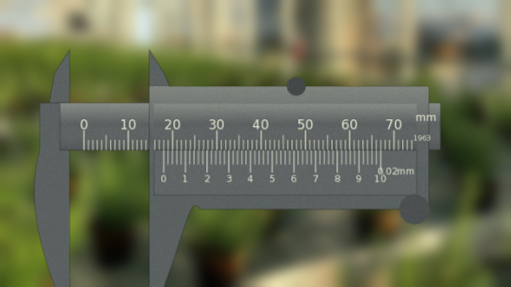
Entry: 18.0,mm
